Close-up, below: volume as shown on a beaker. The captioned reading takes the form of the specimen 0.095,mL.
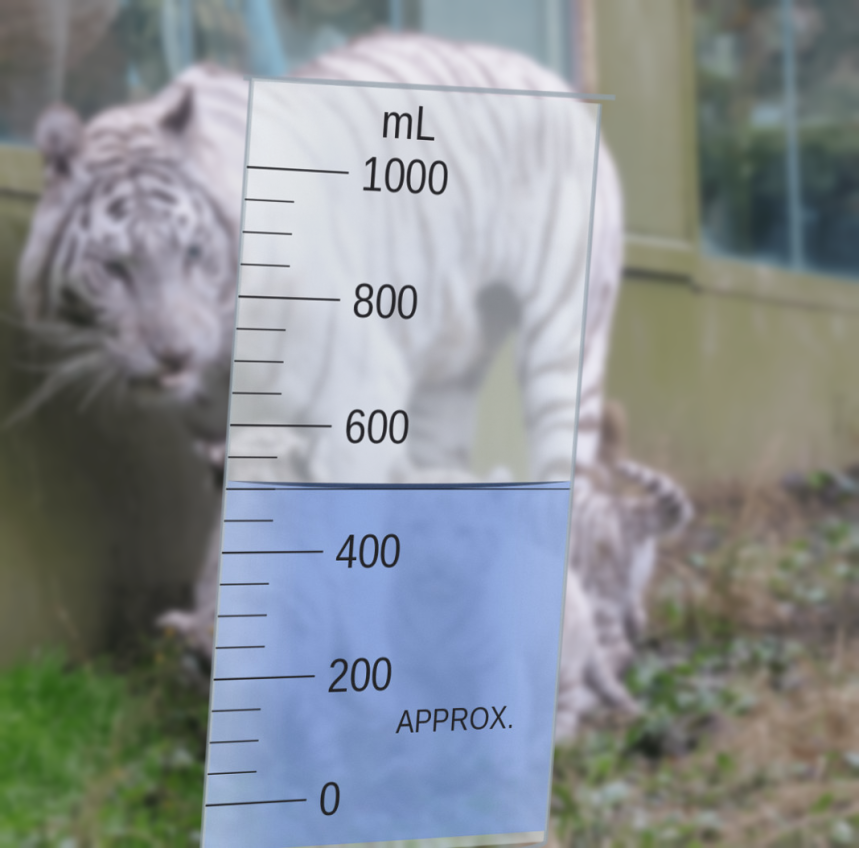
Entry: 500,mL
